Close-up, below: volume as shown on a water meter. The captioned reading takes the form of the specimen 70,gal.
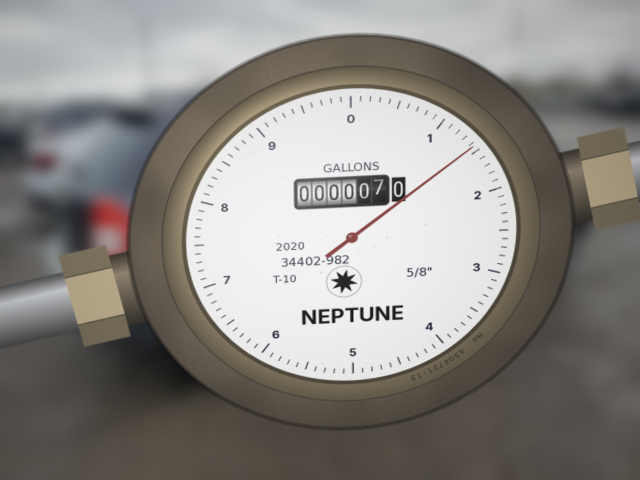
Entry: 71.4,gal
